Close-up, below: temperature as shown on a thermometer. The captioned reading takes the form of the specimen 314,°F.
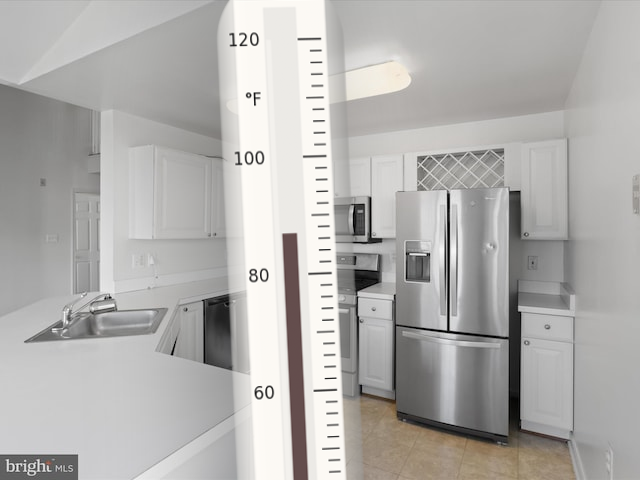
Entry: 87,°F
